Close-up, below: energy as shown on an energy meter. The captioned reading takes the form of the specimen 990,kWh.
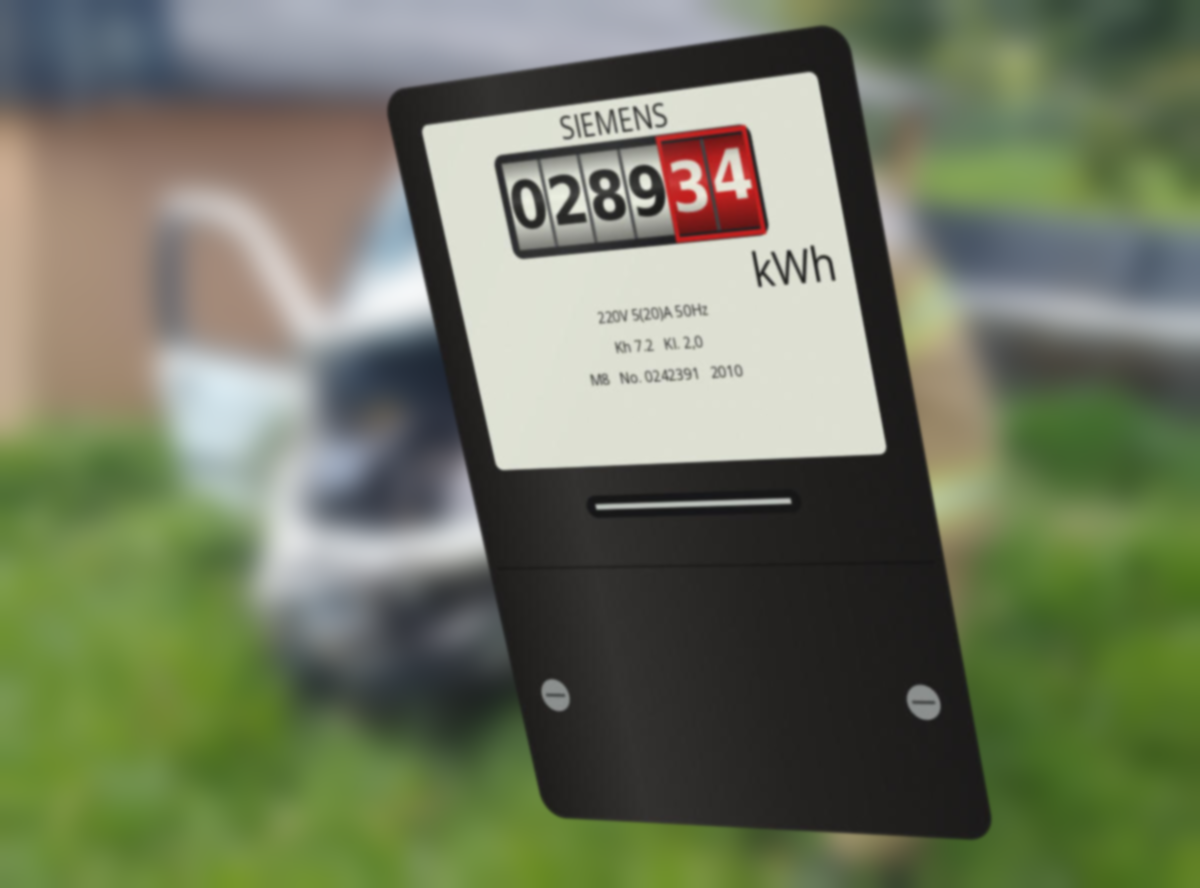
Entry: 289.34,kWh
